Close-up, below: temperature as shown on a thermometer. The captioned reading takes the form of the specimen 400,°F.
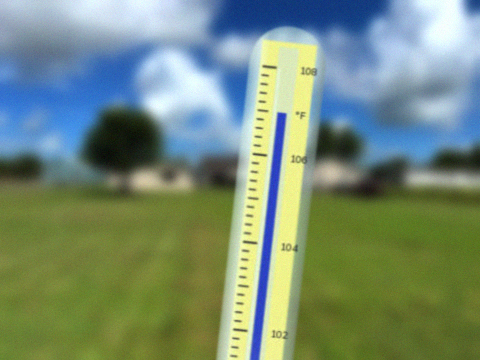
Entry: 107,°F
